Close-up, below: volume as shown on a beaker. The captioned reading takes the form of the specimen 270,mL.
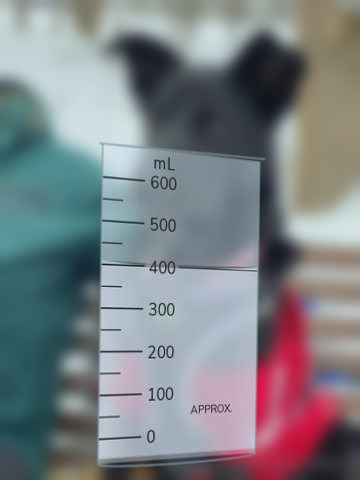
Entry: 400,mL
